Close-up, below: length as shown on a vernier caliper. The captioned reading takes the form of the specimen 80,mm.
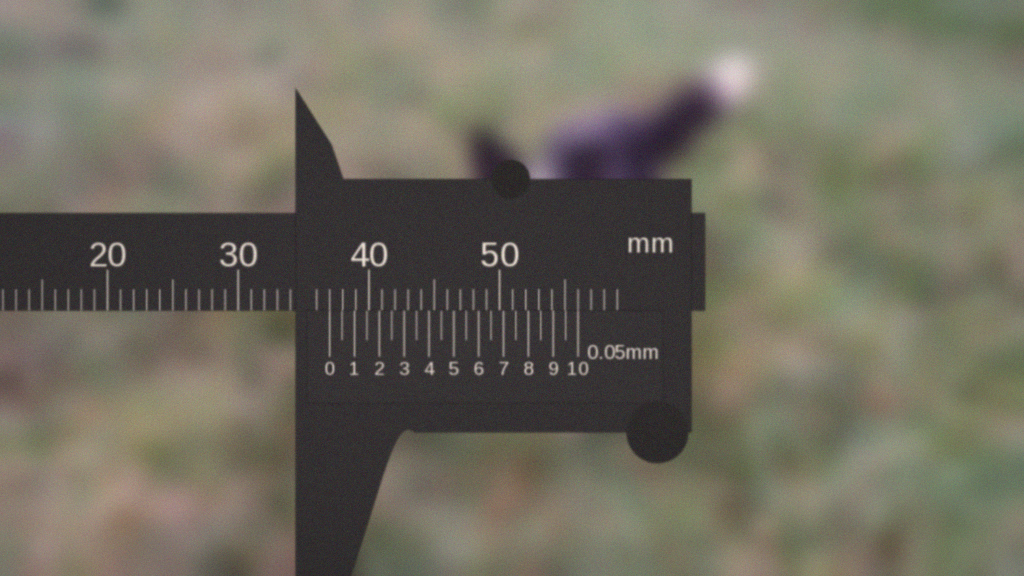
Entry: 37.0,mm
